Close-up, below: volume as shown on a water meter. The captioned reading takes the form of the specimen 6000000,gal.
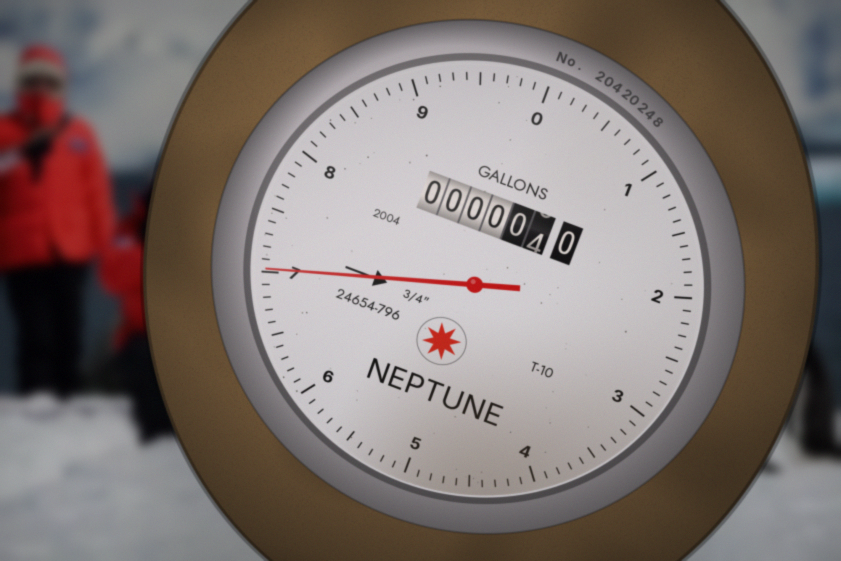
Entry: 37.0,gal
